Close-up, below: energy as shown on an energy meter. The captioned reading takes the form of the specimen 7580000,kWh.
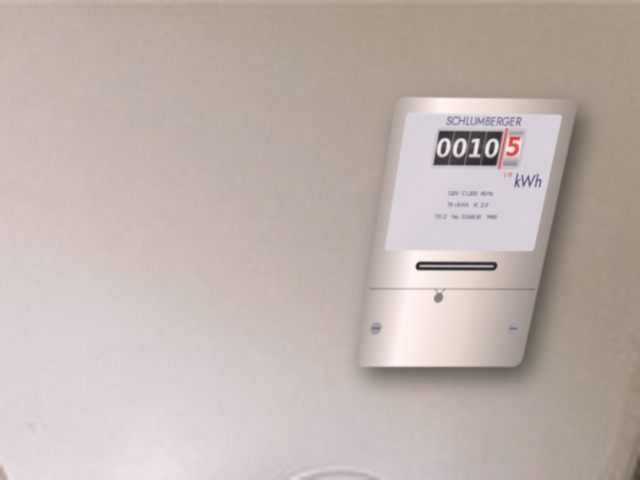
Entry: 10.5,kWh
